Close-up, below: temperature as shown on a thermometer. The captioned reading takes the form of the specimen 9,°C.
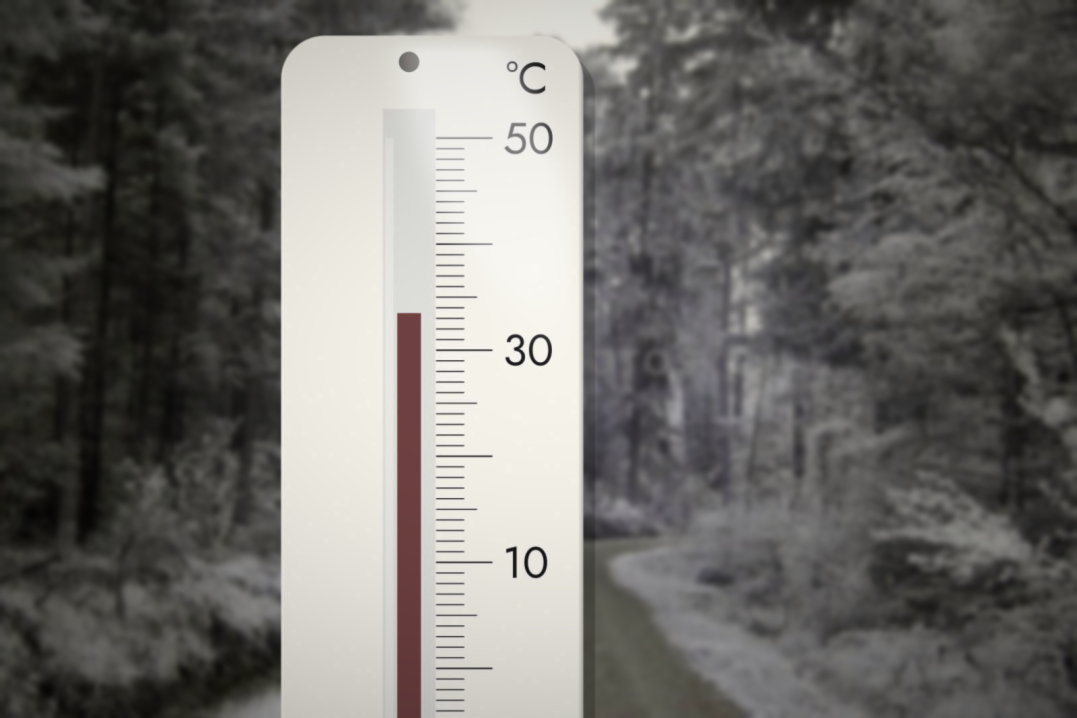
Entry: 33.5,°C
